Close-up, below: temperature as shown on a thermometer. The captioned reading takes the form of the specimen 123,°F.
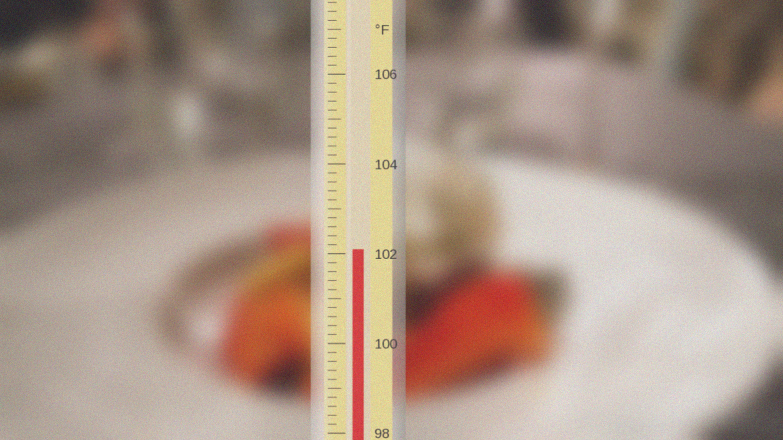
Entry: 102.1,°F
